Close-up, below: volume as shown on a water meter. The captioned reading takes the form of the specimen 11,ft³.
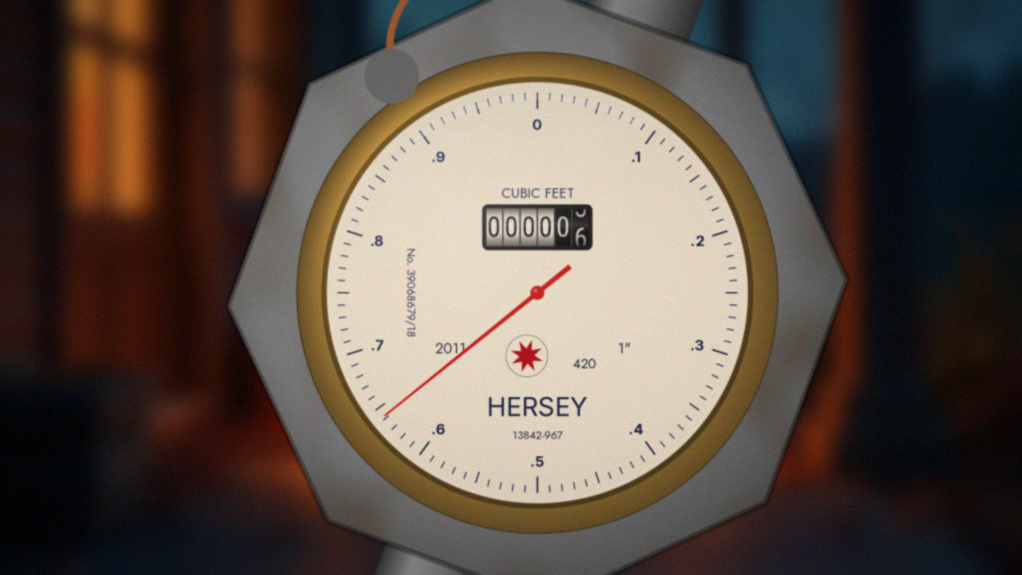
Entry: 5.64,ft³
